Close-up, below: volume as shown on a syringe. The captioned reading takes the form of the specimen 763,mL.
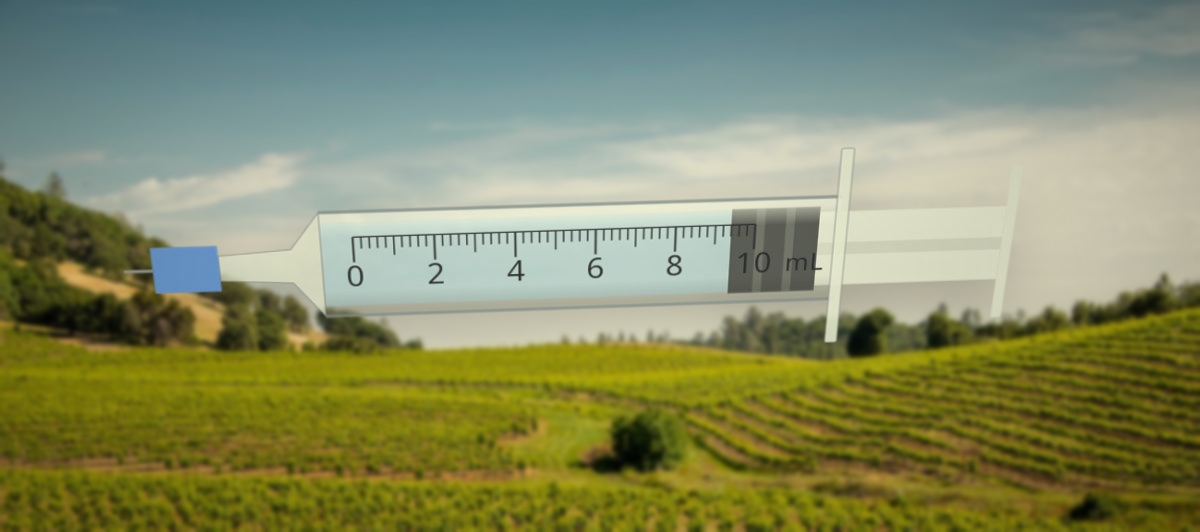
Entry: 9.4,mL
